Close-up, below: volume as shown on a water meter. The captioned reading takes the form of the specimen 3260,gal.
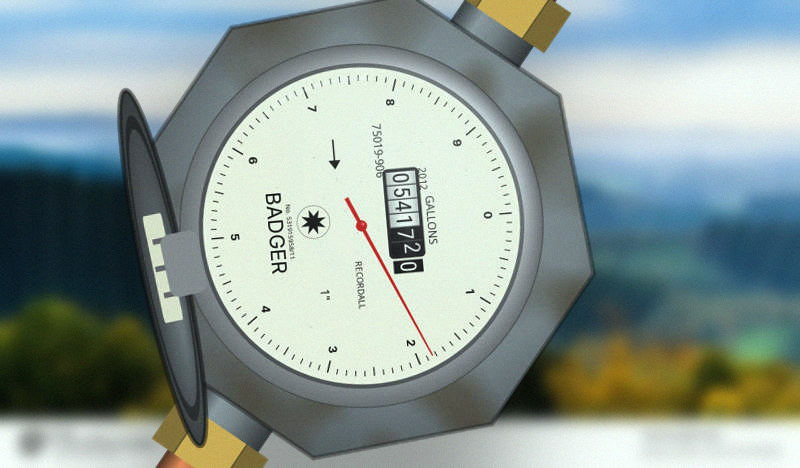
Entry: 541721.8,gal
